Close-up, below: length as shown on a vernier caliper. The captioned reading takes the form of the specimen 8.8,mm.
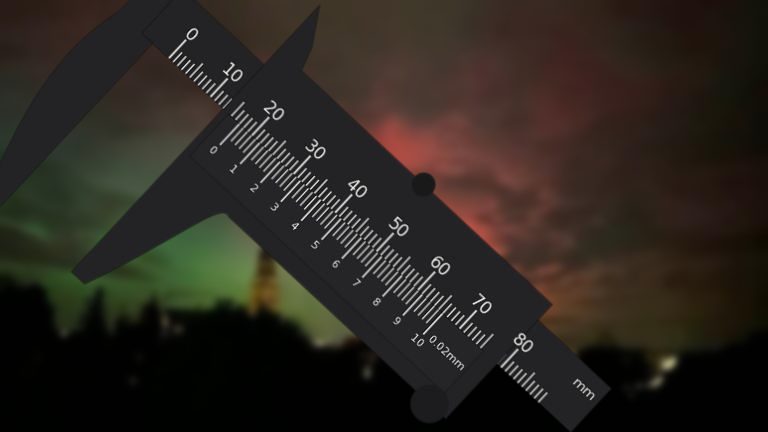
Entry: 17.0,mm
